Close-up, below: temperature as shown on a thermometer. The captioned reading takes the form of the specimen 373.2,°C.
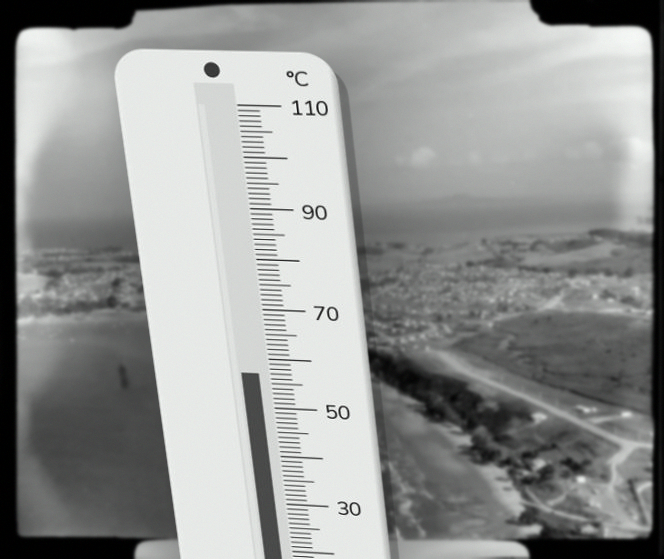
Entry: 57,°C
